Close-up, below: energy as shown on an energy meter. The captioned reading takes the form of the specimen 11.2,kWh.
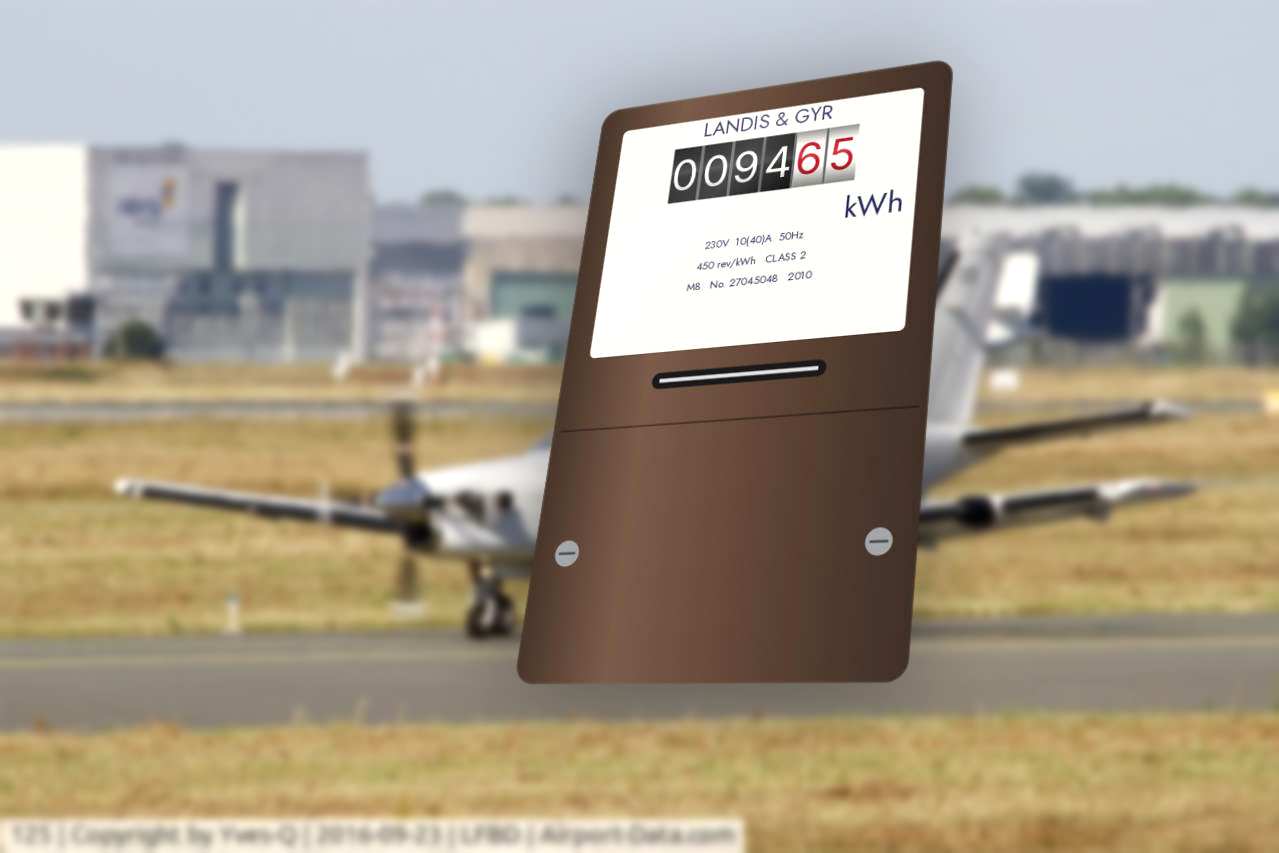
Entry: 94.65,kWh
